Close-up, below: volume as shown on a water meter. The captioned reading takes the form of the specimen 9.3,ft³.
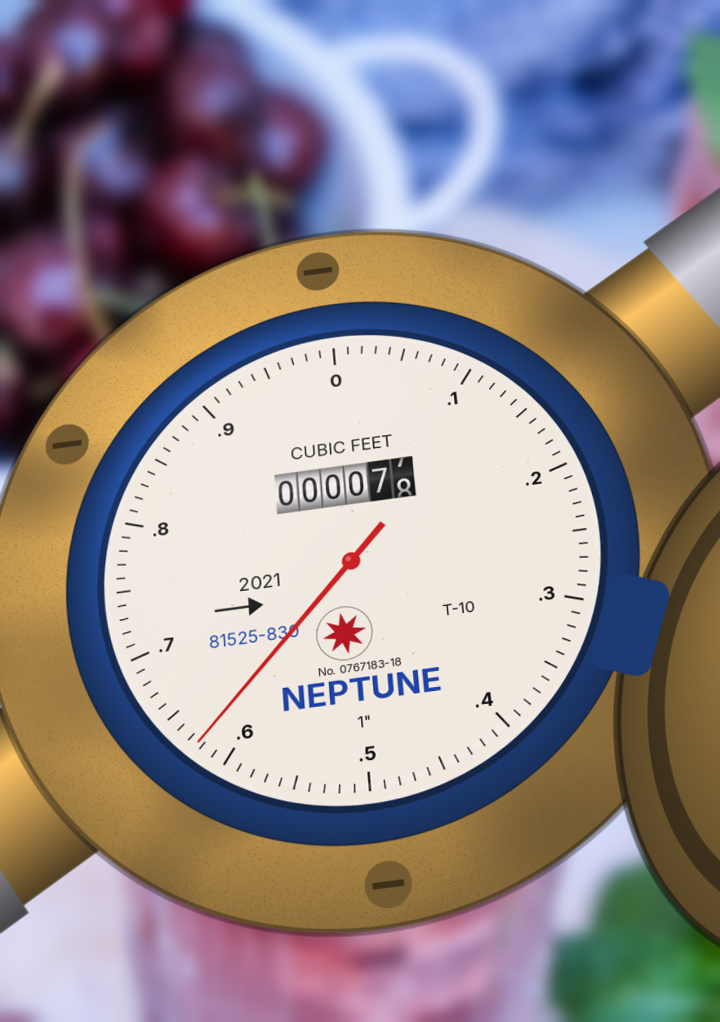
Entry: 77.62,ft³
